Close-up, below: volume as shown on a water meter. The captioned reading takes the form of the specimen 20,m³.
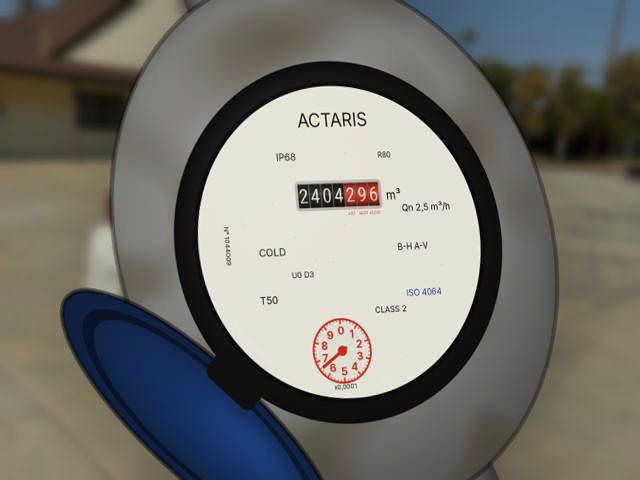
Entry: 2404.2966,m³
